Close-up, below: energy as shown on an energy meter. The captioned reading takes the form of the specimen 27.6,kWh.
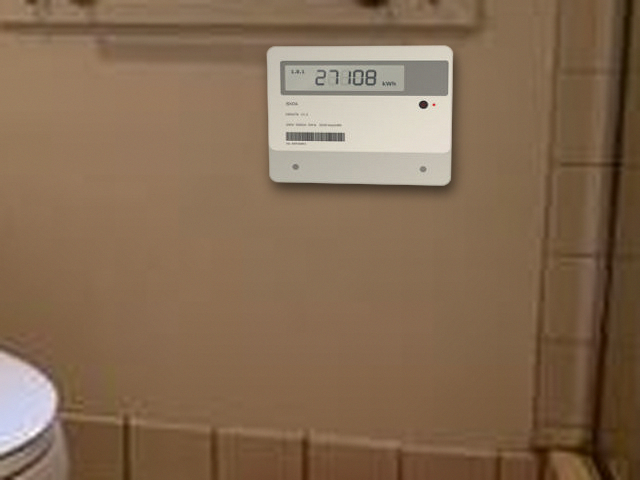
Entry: 27108,kWh
